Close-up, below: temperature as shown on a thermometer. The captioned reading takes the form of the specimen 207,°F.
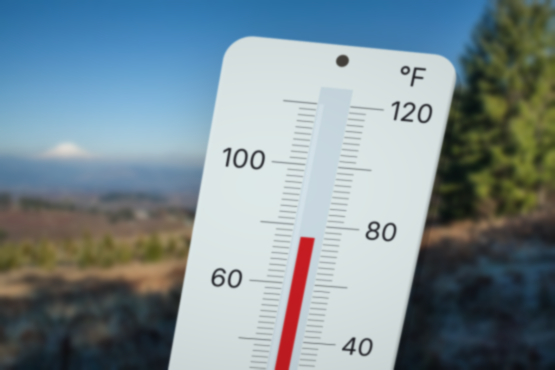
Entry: 76,°F
